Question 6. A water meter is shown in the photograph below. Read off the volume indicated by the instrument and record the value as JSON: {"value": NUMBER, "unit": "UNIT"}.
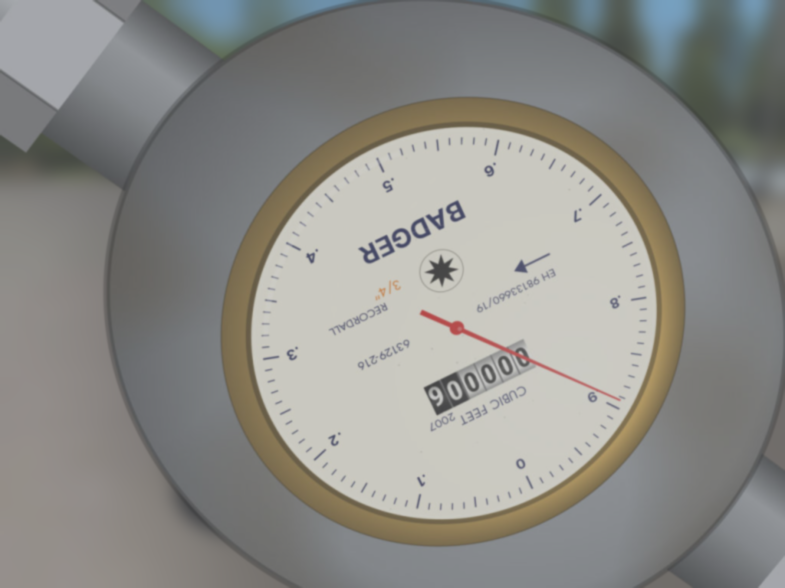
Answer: {"value": 5.89, "unit": "ft³"}
